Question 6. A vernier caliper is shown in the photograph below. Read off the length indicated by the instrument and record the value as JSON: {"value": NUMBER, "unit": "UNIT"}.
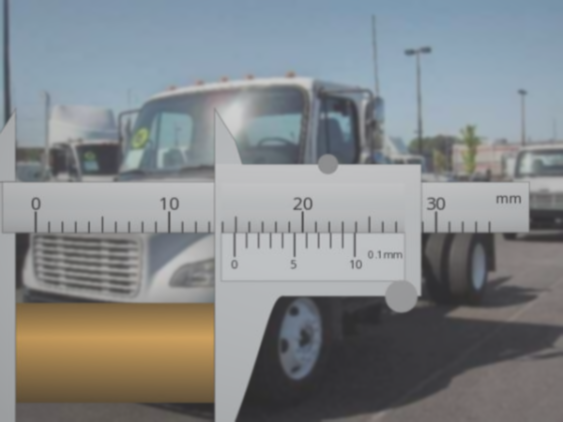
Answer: {"value": 14.9, "unit": "mm"}
